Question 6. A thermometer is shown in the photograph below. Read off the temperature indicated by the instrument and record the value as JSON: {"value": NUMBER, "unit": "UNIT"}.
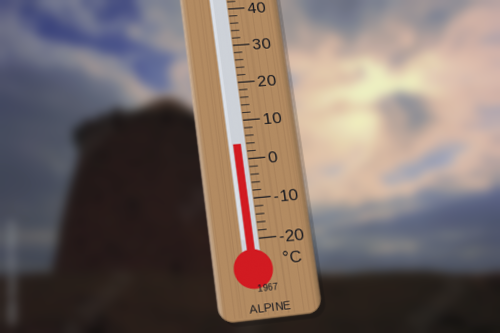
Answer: {"value": 4, "unit": "°C"}
